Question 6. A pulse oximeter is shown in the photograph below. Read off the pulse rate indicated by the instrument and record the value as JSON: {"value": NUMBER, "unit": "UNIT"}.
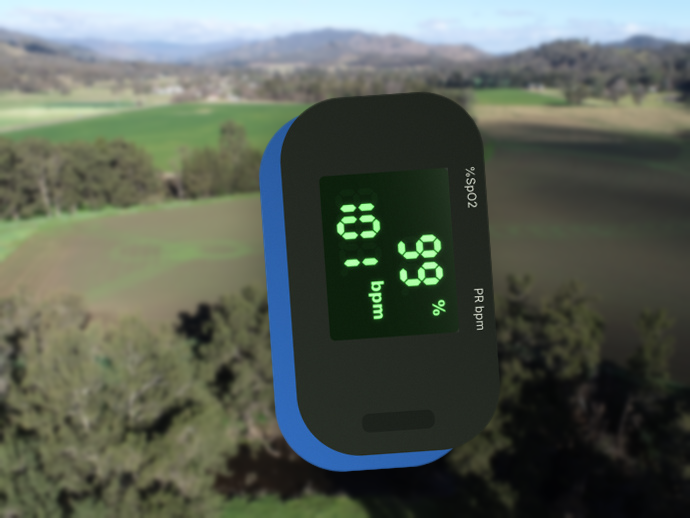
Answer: {"value": 101, "unit": "bpm"}
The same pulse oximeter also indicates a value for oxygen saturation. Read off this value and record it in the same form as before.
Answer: {"value": 99, "unit": "%"}
